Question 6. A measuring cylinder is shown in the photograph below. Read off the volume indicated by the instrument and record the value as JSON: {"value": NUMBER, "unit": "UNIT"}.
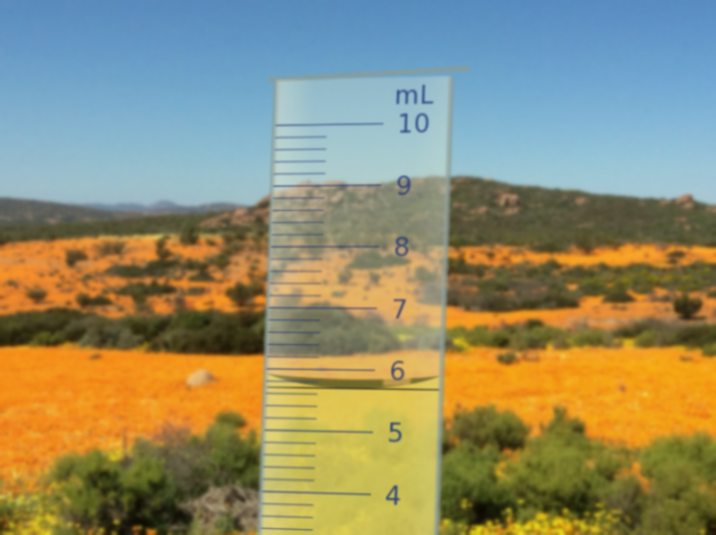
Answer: {"value": 5.7, "unit": "mL"}
